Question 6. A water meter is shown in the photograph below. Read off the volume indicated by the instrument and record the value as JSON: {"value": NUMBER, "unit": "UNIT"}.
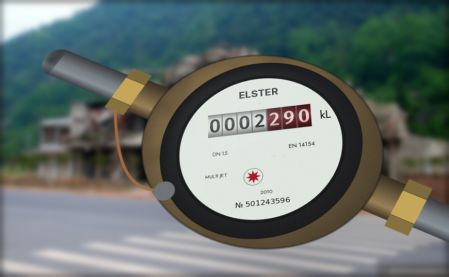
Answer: {"value": 2.290, "unit": "kL"}
